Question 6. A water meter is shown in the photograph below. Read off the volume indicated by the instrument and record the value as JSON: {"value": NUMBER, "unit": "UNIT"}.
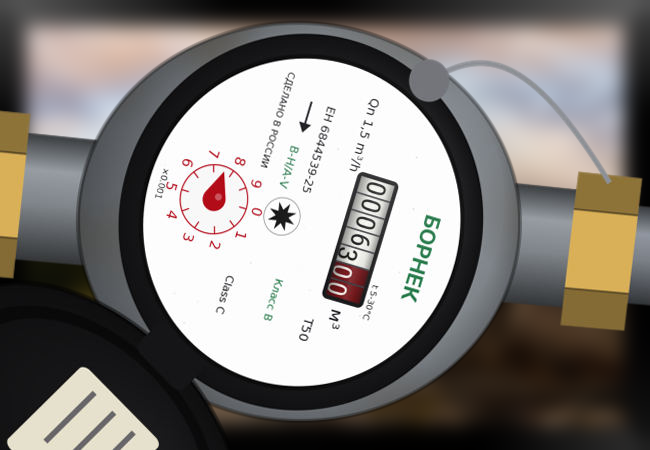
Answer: {"value": 62.997, "unit": "m³"}
